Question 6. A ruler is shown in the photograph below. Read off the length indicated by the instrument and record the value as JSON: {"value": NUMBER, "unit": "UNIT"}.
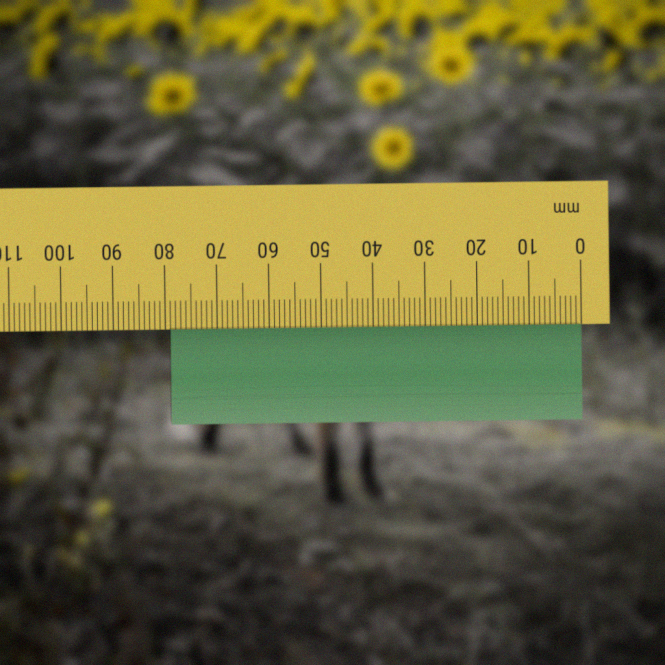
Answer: {"value": 79, "unit": "mm"}
